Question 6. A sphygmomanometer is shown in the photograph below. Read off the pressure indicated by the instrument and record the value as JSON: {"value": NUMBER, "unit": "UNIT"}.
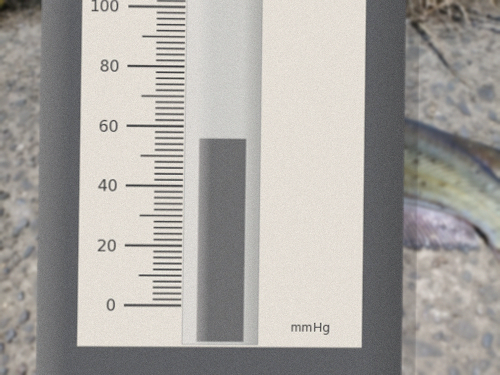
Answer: {"value": 56, "unit": "mmHg"}
